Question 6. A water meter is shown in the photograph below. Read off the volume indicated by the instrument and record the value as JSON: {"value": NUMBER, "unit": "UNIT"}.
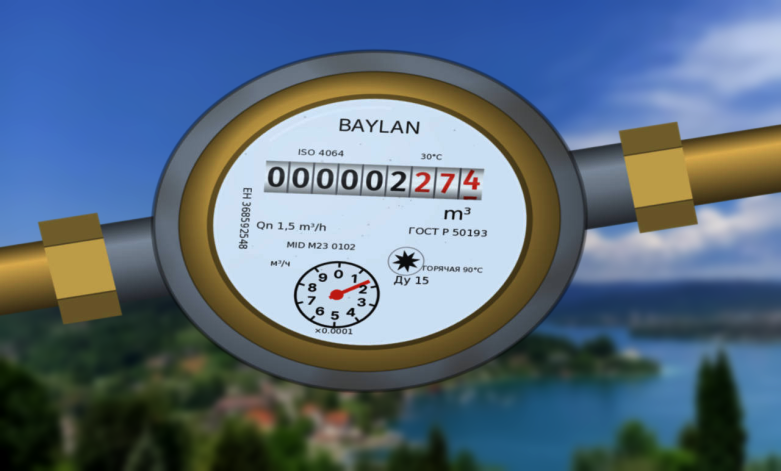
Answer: {"value": 2.2741, "unit": "m³"}
